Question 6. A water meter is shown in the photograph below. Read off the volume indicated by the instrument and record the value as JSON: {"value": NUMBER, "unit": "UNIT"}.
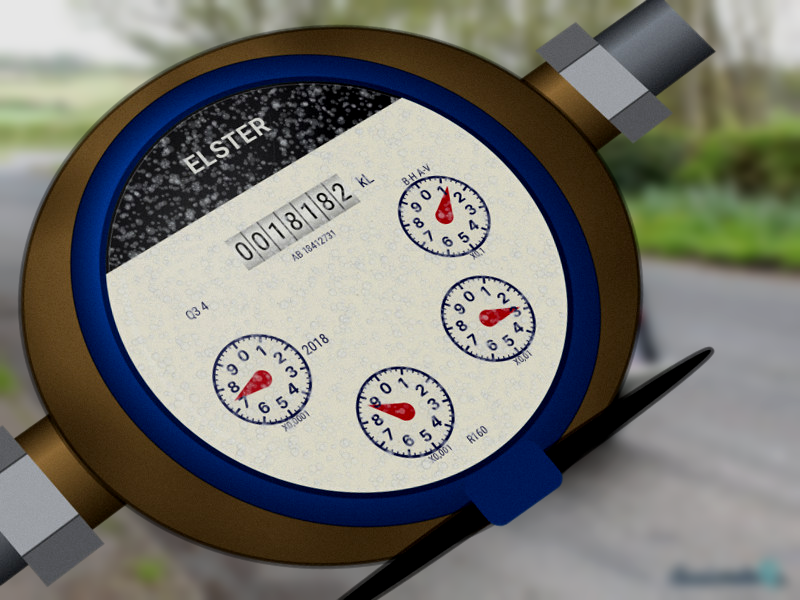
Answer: {"value": 18182.1287, "unit": "kL"}
